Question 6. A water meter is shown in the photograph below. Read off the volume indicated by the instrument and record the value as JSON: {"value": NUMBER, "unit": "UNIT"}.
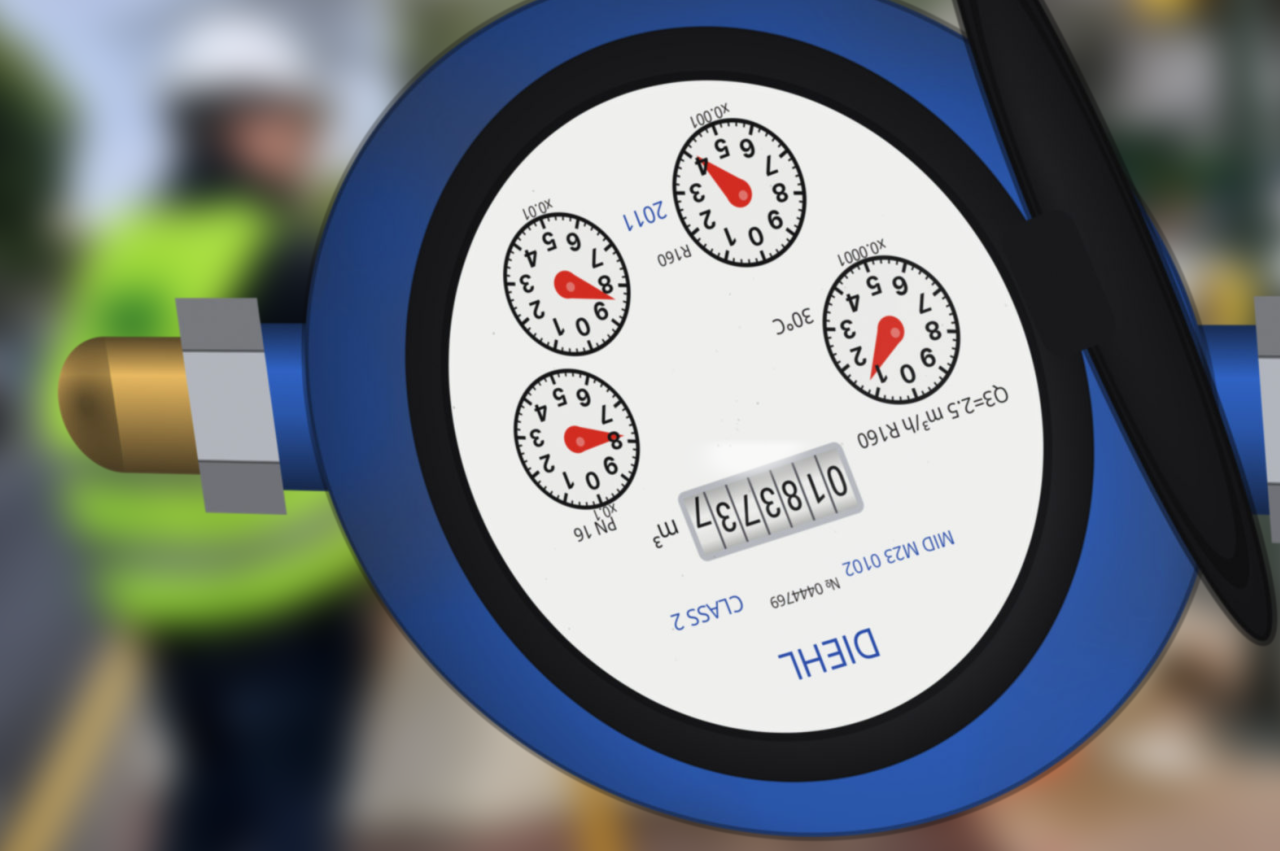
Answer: {"value": 183736.7841, "unit": "m³"}
